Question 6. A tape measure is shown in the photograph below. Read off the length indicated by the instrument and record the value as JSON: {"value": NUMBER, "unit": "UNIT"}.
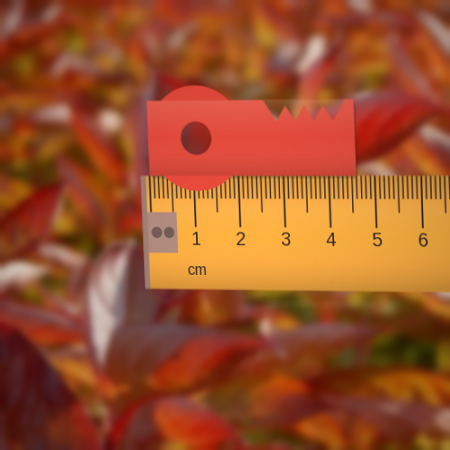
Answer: {"value": 4.6, "unit": "cm"}
